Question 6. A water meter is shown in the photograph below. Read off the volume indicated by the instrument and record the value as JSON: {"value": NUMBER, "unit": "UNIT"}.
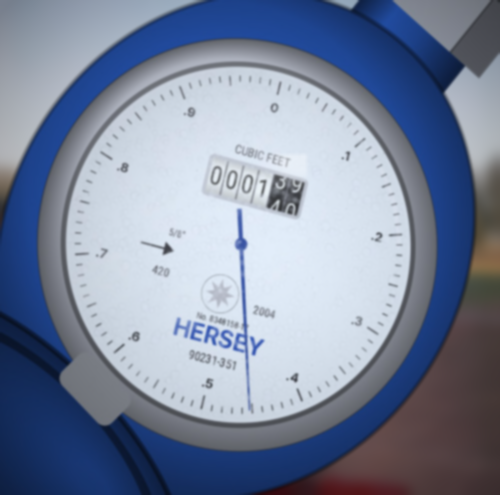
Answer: {"value": 139.45, "unit": "ft³"}
